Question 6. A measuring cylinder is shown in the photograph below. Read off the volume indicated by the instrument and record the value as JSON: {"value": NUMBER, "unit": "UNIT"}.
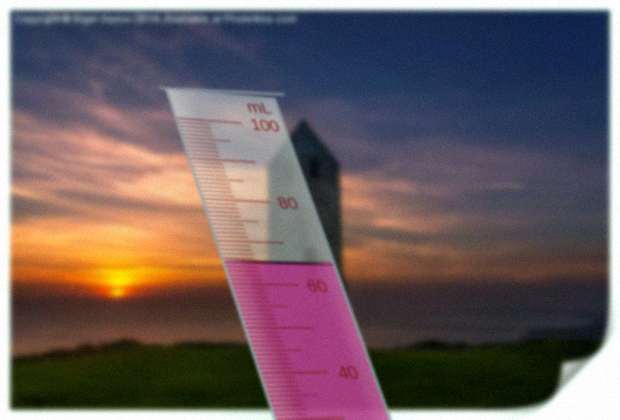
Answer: {"value": 65, "unit": "mL"}
